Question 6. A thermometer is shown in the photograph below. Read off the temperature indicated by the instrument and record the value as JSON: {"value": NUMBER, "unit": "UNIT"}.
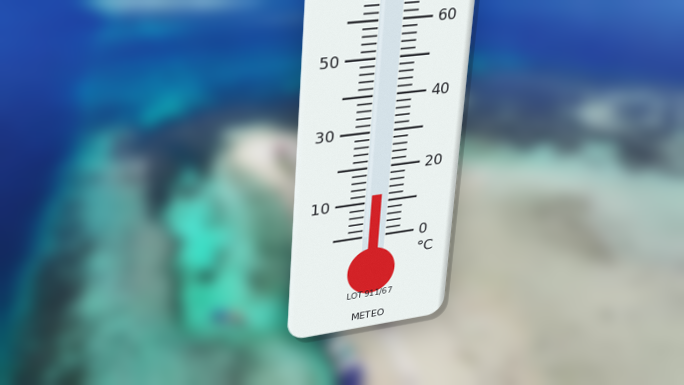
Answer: {"value": 12, "unit": "°C"}
